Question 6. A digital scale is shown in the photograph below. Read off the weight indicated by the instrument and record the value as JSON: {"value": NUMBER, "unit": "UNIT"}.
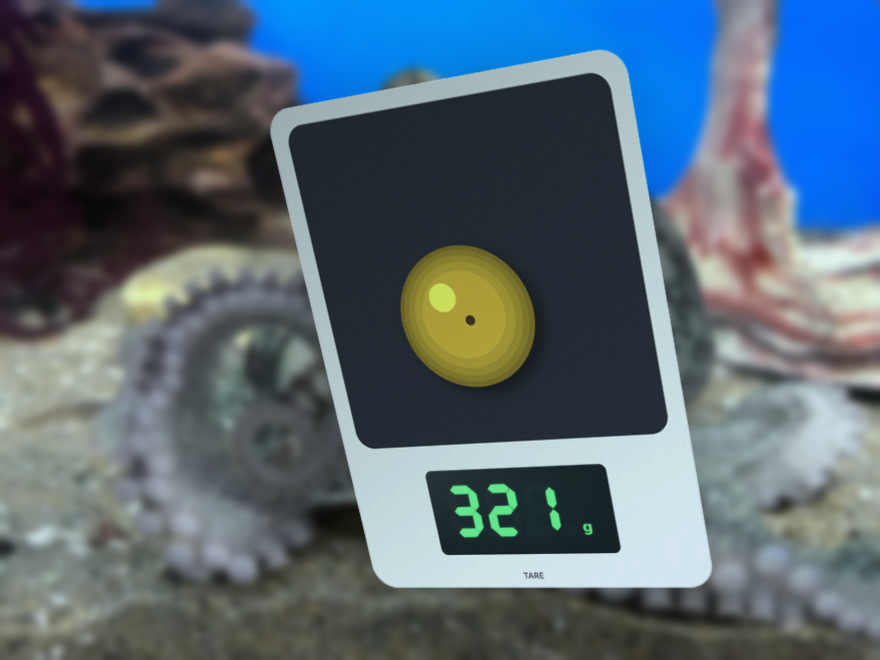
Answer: {"value": 321, "unit": "g"}
